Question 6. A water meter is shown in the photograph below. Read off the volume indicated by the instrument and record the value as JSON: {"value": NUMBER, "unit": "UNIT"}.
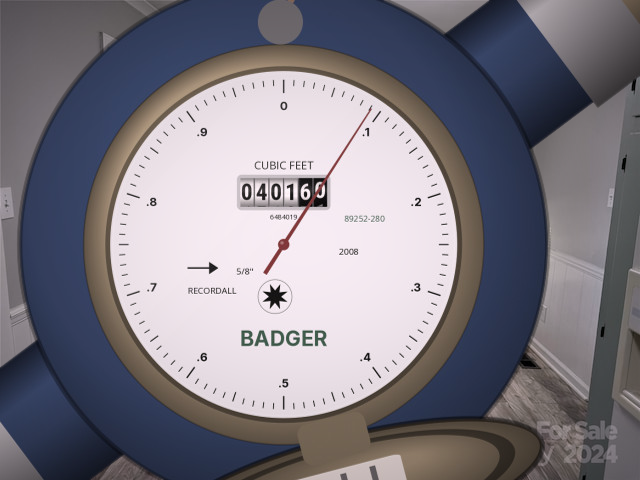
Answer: {"value": 40160.09, "unit": "ft³"}
